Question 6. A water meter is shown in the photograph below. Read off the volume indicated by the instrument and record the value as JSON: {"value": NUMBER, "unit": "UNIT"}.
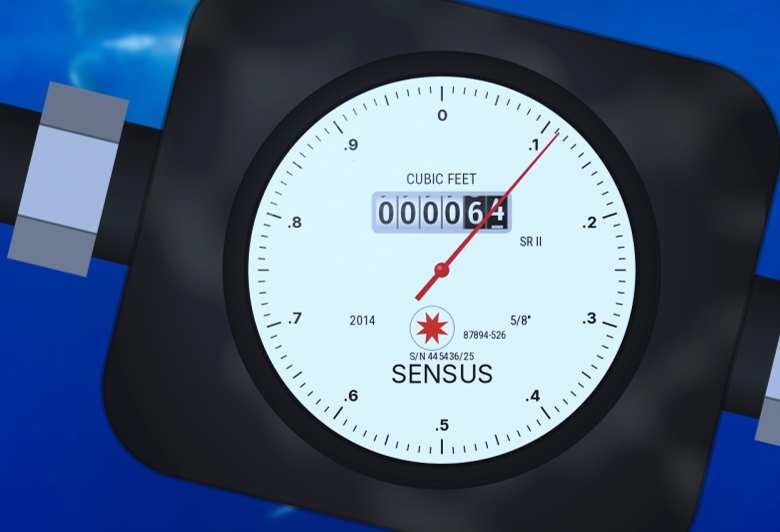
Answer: {"value": 64.11, "unit": "ft³"}
